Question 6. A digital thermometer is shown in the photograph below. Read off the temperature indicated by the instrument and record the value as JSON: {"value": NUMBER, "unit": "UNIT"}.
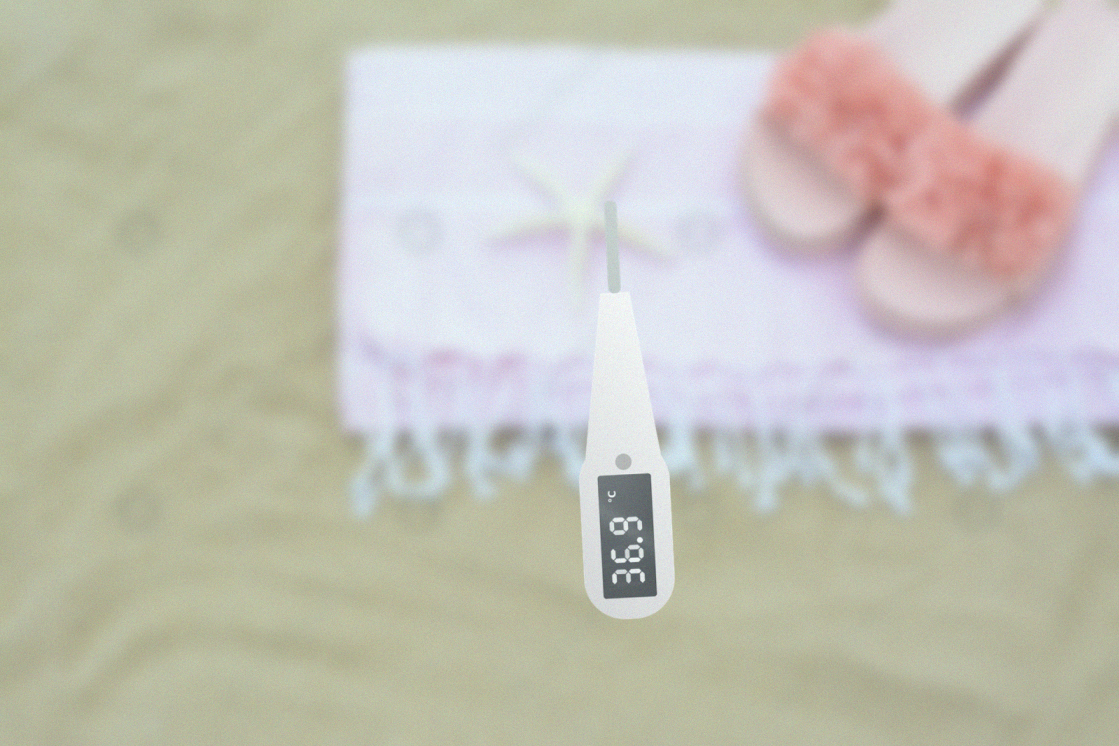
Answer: {"value": 36.9, "unit": "°C"}
